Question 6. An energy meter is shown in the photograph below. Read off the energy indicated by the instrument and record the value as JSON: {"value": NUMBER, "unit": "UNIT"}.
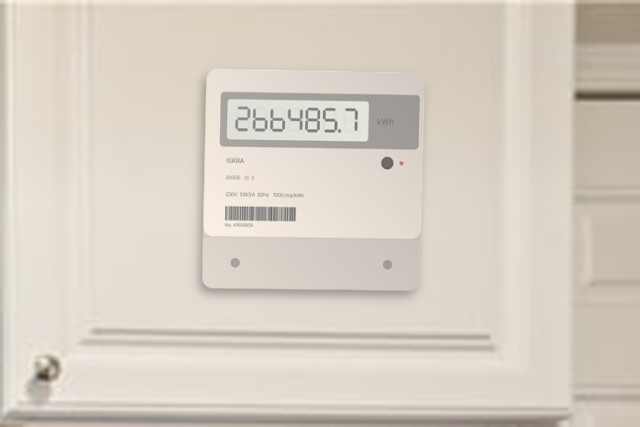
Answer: {"value": 266485.7, "unit": "kWh"}
